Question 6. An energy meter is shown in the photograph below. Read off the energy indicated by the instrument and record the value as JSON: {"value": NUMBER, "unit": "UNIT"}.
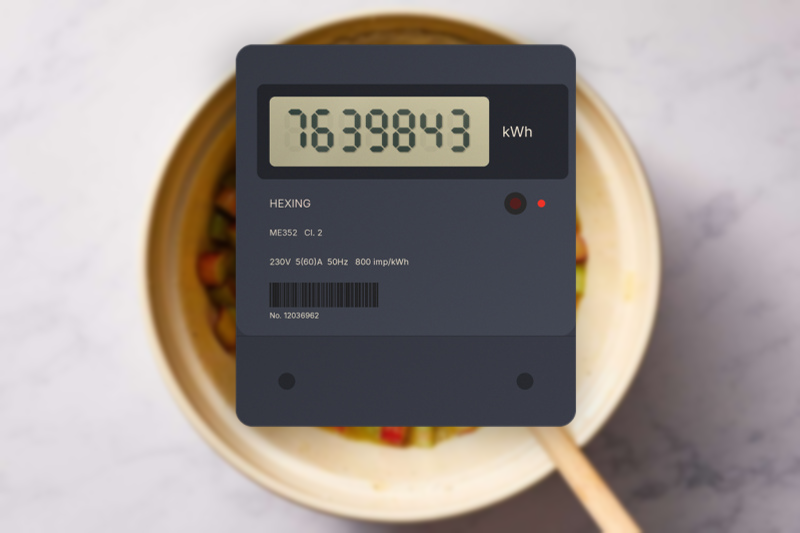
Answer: {"value": 7639843, "unit": "kWh"}
